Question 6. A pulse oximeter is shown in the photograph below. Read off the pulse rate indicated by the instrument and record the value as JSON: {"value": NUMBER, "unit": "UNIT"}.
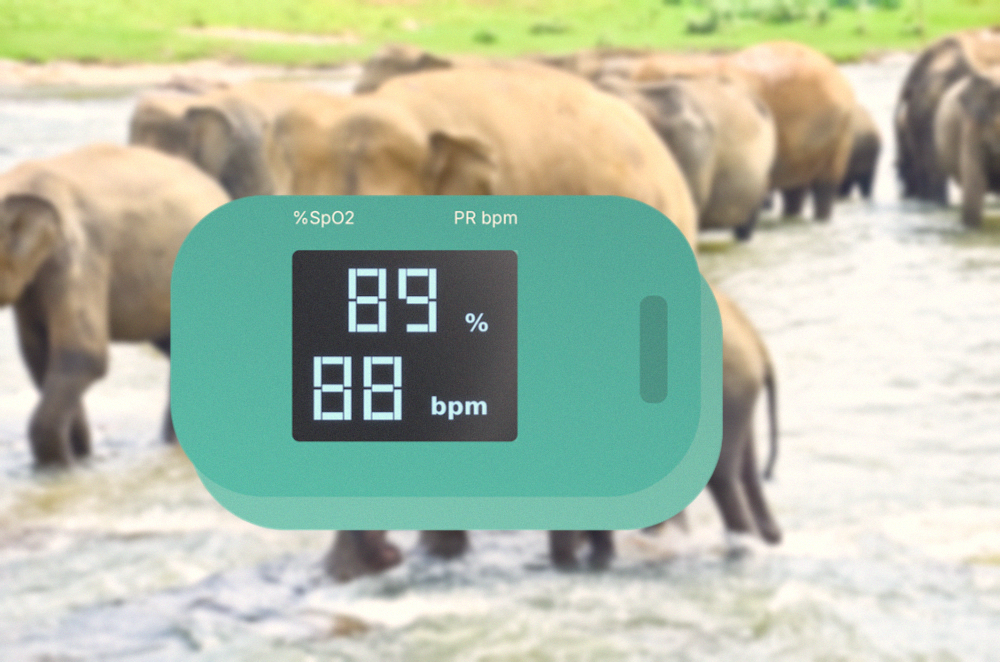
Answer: {"value": 88, "unit": "bpm"}
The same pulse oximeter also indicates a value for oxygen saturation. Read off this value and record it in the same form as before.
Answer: {"value": 89, "unit": "%"}
